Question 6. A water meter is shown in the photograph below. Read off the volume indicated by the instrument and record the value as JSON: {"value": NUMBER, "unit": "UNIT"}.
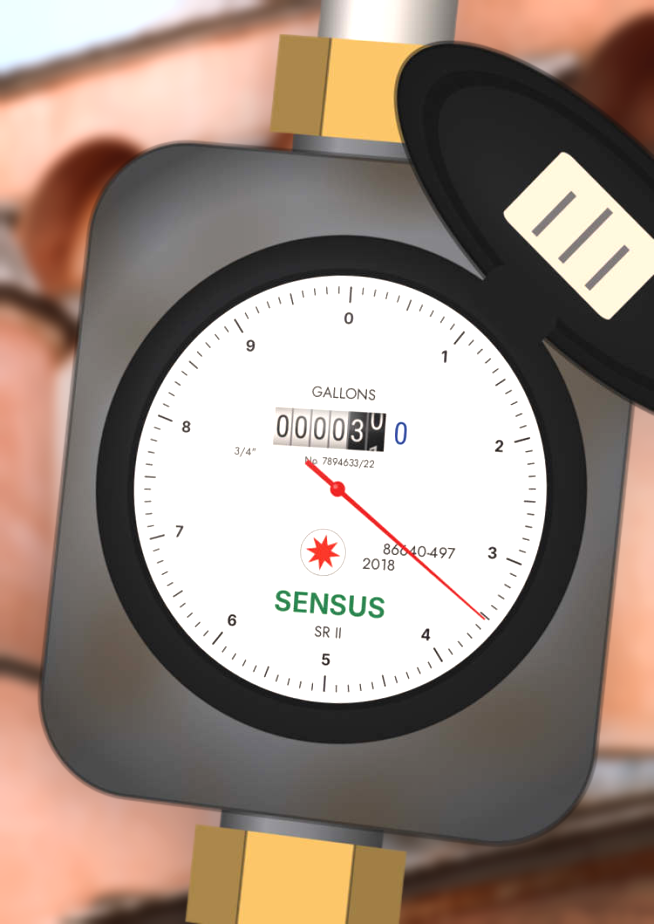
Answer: {"value": 303.5, "unit": "gal"}
